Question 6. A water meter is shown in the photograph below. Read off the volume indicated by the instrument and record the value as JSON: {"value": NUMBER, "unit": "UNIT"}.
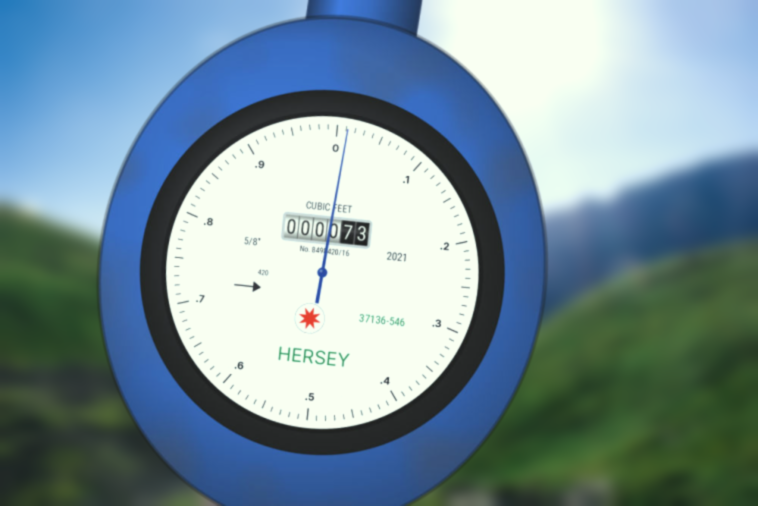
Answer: {"value": 73.01, "unit": "ft³"}
